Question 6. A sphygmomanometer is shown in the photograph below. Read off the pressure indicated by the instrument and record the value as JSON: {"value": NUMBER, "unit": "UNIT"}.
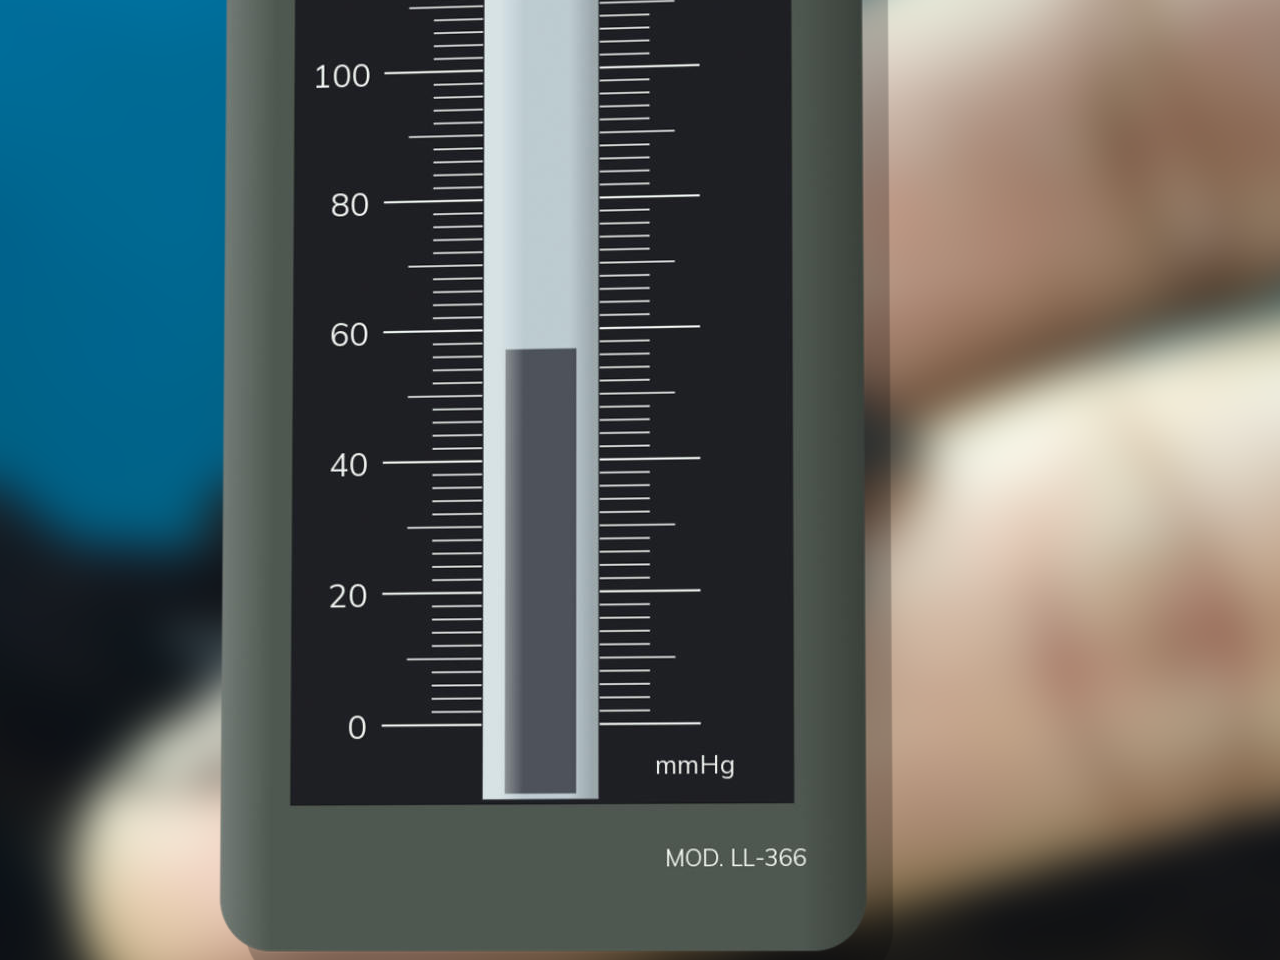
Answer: {"value": 57, "unit": "mmHg"}
